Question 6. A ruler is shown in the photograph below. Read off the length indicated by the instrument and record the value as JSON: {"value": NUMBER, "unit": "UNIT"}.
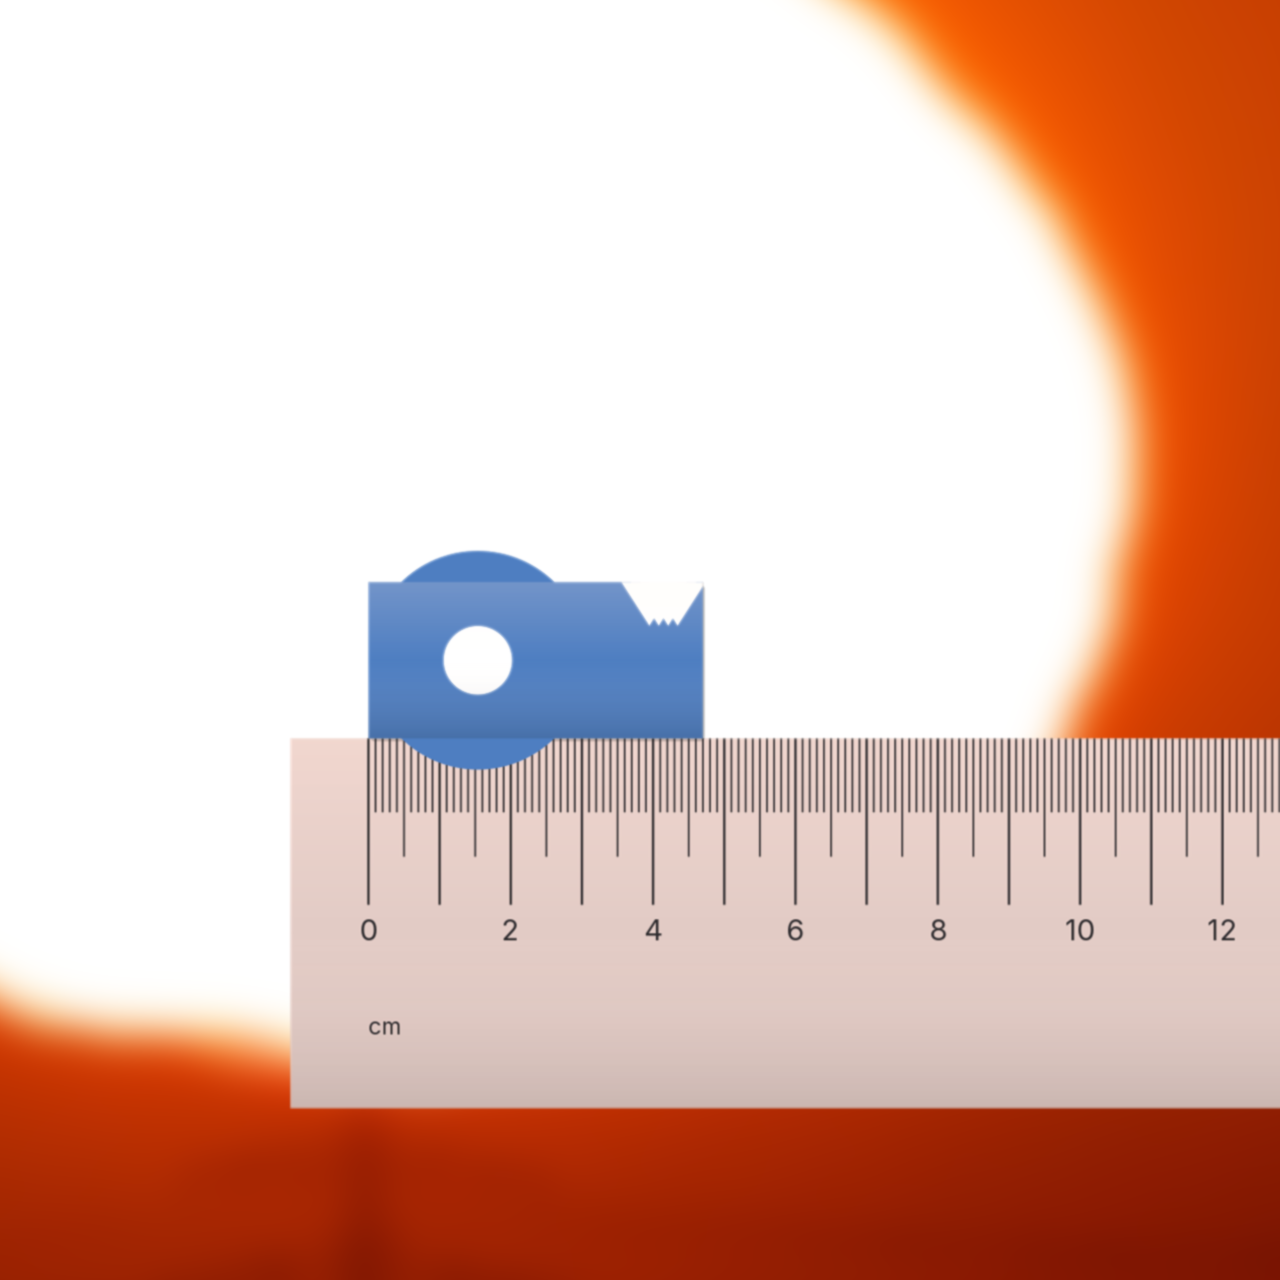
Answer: {"value": 4.7, "unit": "cm"}
